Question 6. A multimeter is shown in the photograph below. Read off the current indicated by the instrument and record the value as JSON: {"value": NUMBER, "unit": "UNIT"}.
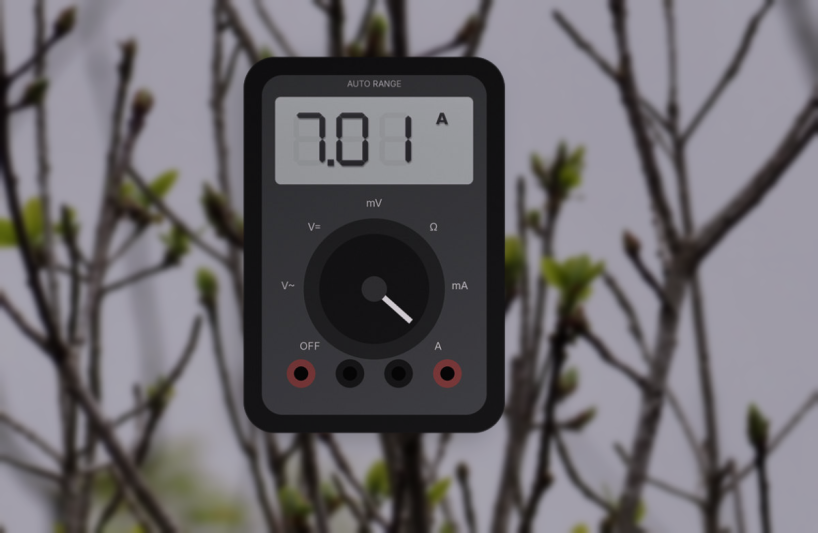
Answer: {"value": 7.01, "unit": "A"}
